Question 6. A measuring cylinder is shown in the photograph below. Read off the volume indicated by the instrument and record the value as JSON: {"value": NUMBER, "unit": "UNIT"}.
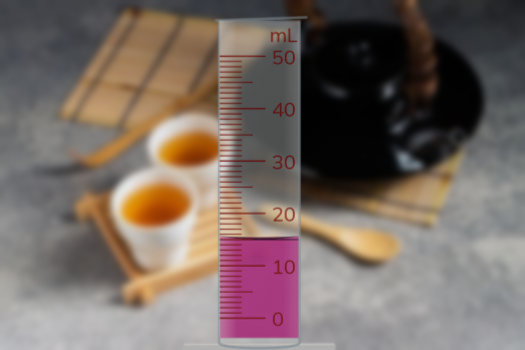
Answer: {"value": 15, "unit": "mL"}
